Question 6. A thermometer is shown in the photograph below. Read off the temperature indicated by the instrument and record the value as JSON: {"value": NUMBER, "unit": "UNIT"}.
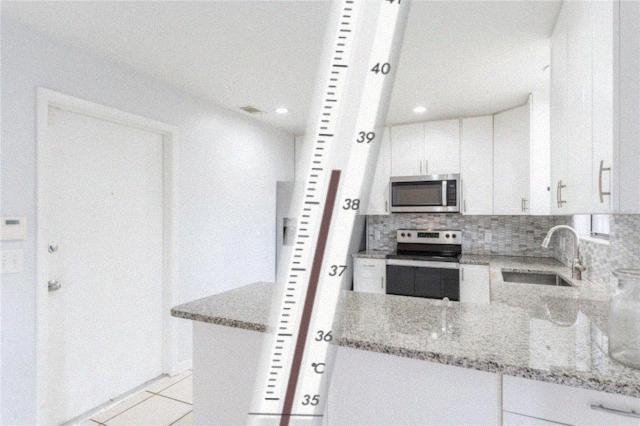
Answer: {"value": 38.5, "unit": "°C"}
